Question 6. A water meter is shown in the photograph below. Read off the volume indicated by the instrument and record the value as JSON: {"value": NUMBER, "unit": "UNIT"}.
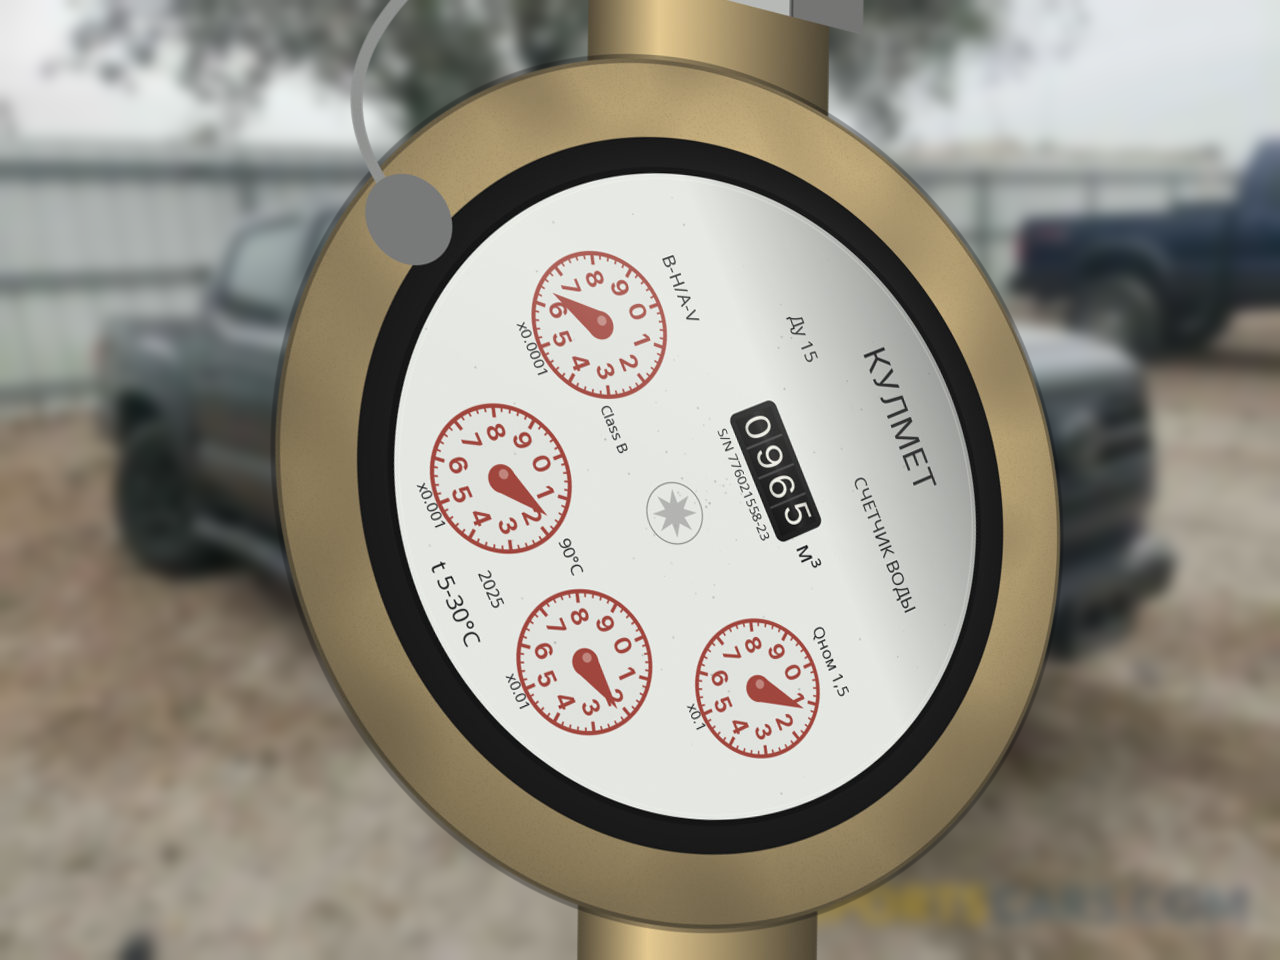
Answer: {"value": 965.1216, "unit": "m³"}
